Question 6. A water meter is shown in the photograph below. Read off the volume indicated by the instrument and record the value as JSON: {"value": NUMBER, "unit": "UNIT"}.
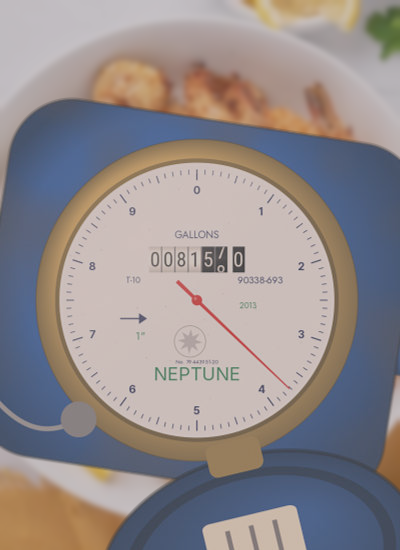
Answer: {"value": 81573.7, "unit": "gal"}
